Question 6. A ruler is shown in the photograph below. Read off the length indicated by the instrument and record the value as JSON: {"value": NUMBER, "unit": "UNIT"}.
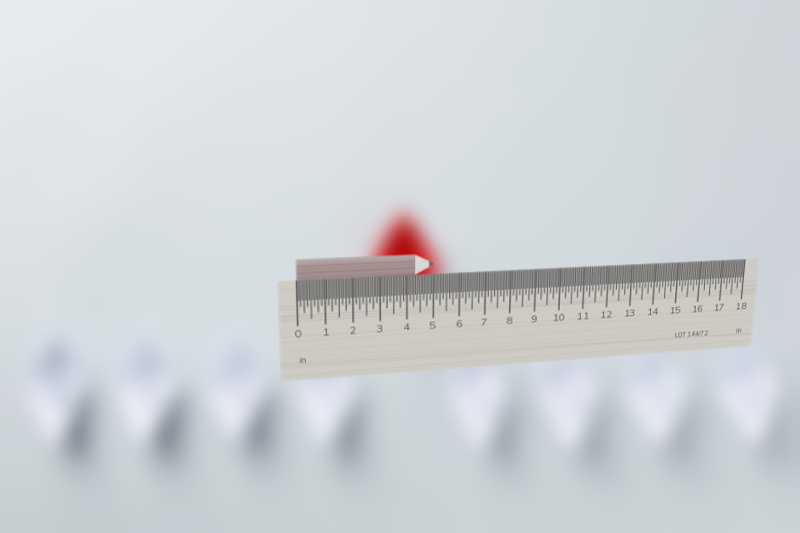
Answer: {"value": 5, "unit": "in"}
